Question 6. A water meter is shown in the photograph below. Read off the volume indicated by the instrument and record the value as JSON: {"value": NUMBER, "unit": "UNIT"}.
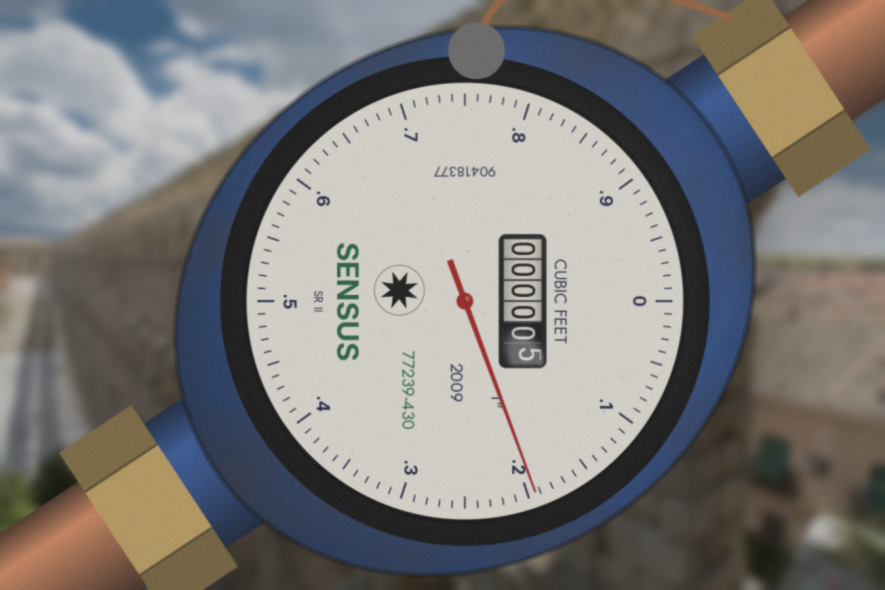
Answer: {"value": 5.19, "unit": "ft³"}
